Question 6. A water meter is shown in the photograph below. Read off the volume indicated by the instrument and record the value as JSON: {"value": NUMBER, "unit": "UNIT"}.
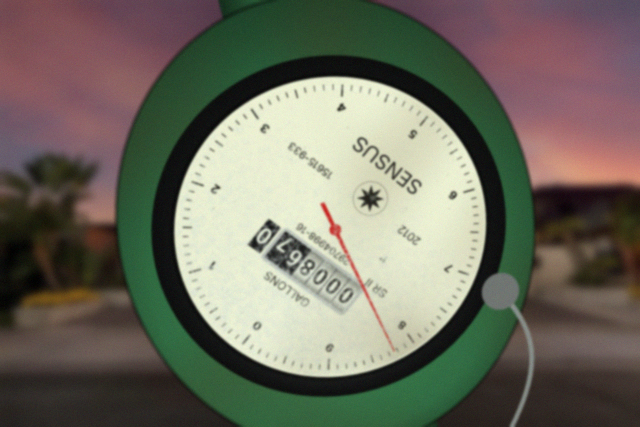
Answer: {"value": 8668.2, "unit": "gal"}
